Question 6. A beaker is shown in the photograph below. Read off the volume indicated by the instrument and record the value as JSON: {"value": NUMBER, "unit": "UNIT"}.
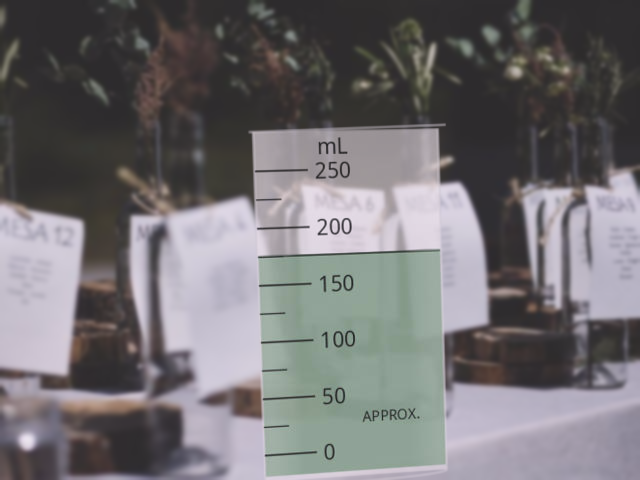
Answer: {"value": 175, "unit": "mL"}
